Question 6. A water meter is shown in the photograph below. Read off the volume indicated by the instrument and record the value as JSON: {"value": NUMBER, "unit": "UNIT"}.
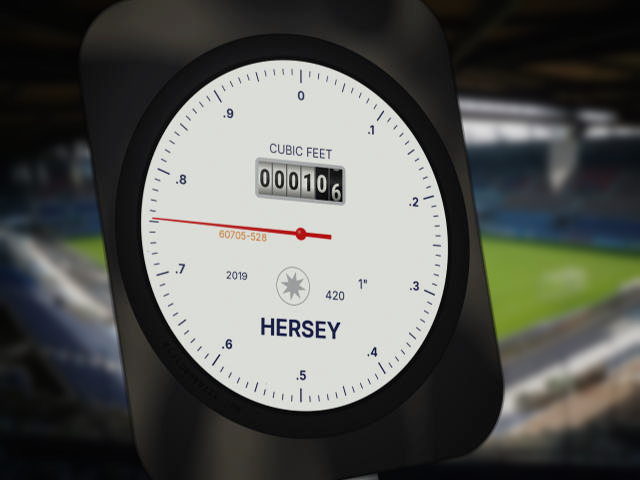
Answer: {"value": 105.75, "unit": "ft³"}
